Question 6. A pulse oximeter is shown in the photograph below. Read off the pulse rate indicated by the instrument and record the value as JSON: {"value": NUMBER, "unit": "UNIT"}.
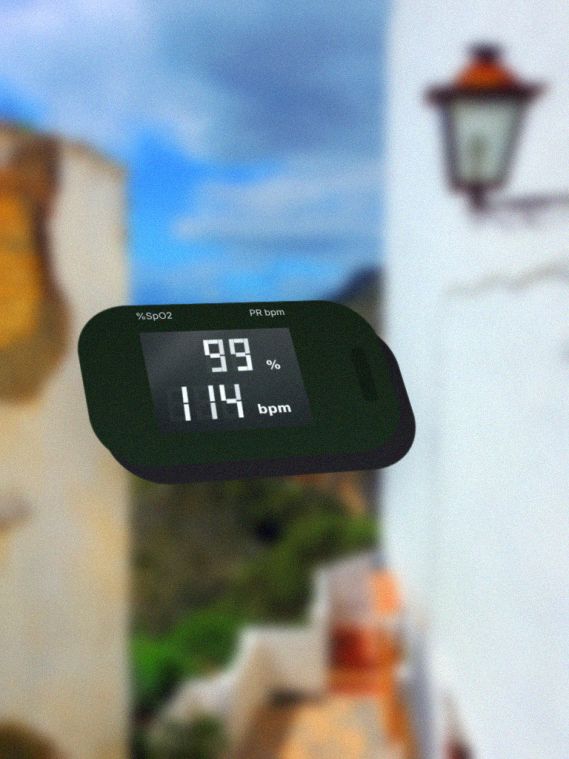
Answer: {"value": 114, "unit": "bpm"}
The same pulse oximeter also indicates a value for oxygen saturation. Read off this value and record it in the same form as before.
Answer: {"value": 99, "unit": "%"}
